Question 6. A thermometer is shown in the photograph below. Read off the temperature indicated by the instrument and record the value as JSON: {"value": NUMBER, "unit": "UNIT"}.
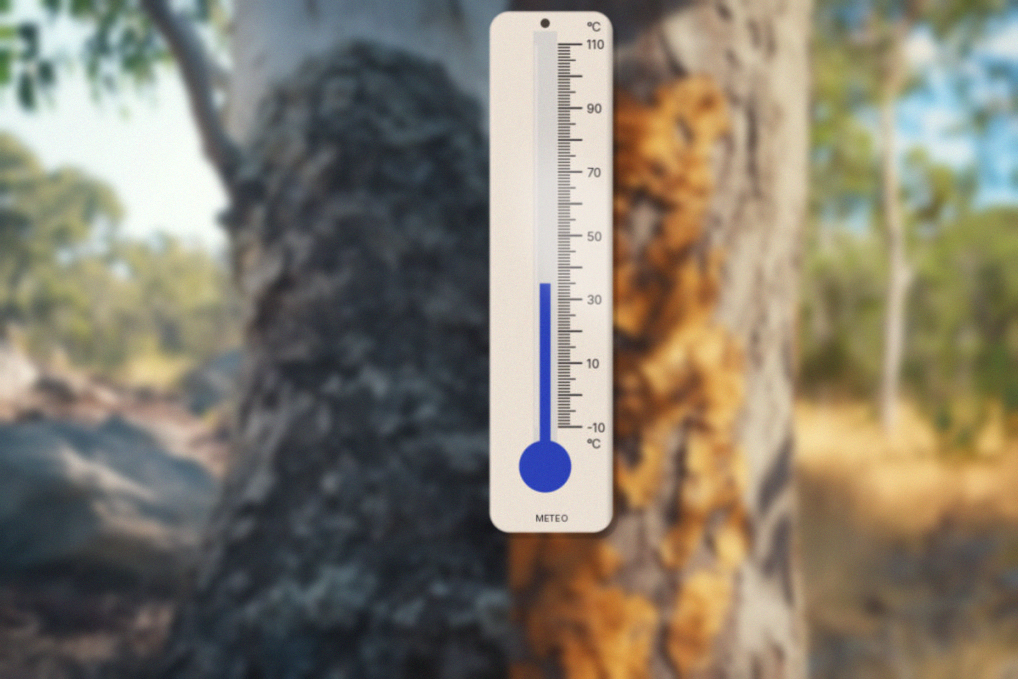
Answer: {"value": 35, "unit": "°C"}
